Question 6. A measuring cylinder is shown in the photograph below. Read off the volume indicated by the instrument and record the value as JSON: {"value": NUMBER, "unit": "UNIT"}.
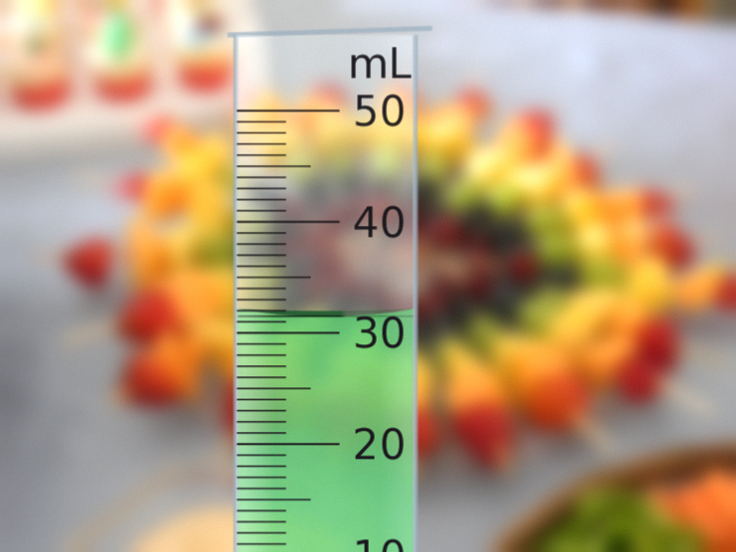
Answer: {"value": 31.5, "unit": "mL"}
